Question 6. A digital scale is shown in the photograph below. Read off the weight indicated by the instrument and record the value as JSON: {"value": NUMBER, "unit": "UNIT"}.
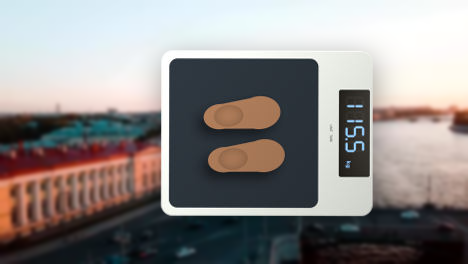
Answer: {"value": 115.5, "unit": "kg"}
